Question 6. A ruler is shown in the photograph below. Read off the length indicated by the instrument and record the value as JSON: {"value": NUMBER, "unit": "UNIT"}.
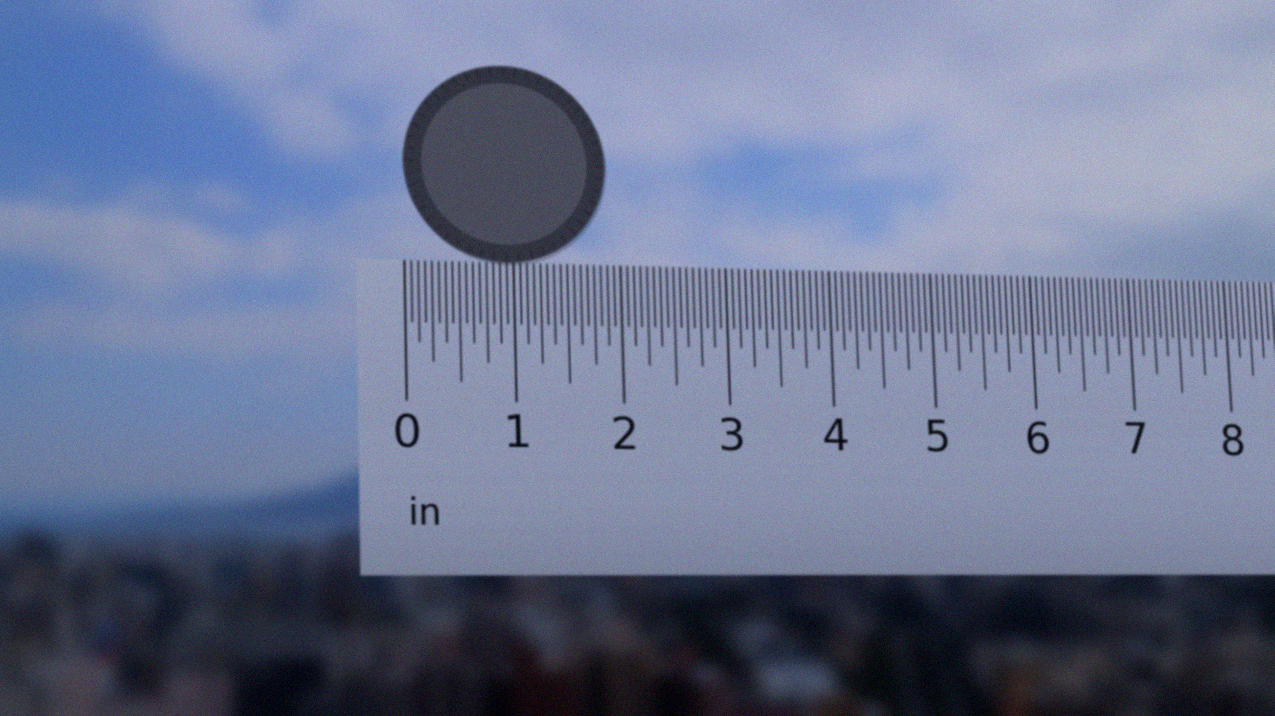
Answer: {"value": 1.875, "unit": "in"}
